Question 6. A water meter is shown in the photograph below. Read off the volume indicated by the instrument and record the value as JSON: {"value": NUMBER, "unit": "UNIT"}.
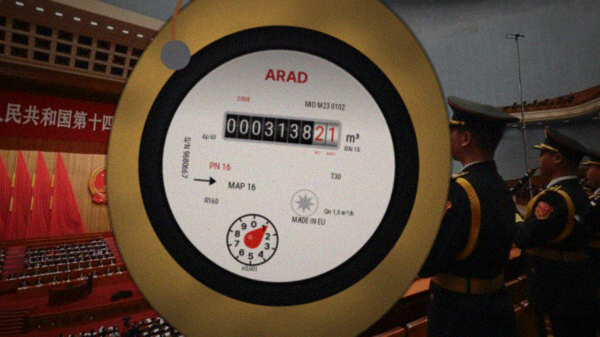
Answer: {"value": 3138.211, "unit": "m³"}
